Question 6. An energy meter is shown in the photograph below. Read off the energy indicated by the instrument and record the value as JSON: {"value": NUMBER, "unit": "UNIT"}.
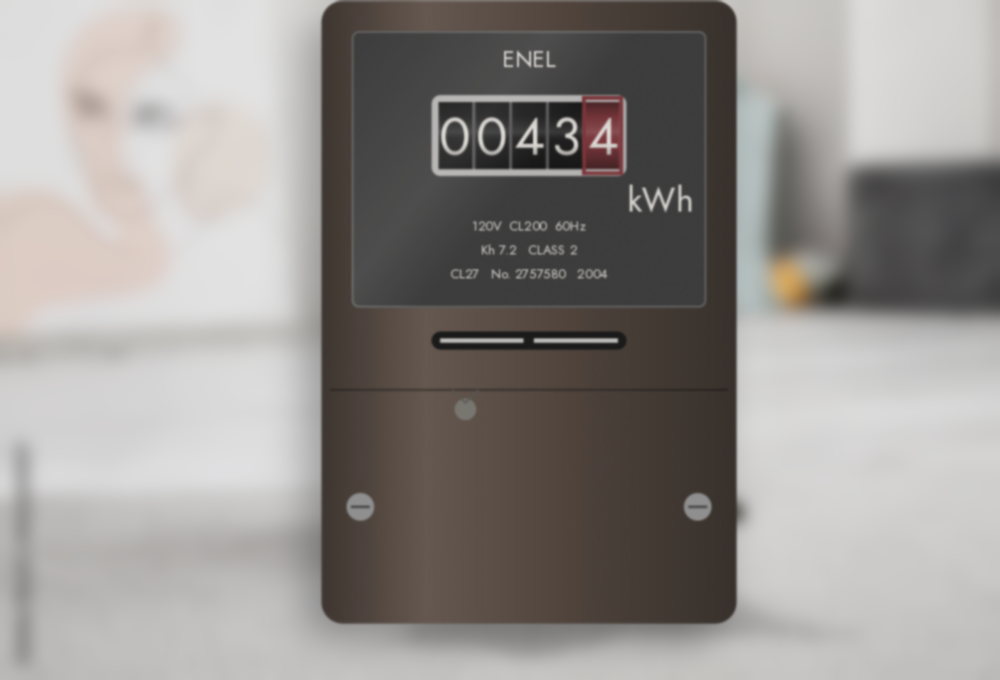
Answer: {"value": 43.4, "unit": "kWh"}
